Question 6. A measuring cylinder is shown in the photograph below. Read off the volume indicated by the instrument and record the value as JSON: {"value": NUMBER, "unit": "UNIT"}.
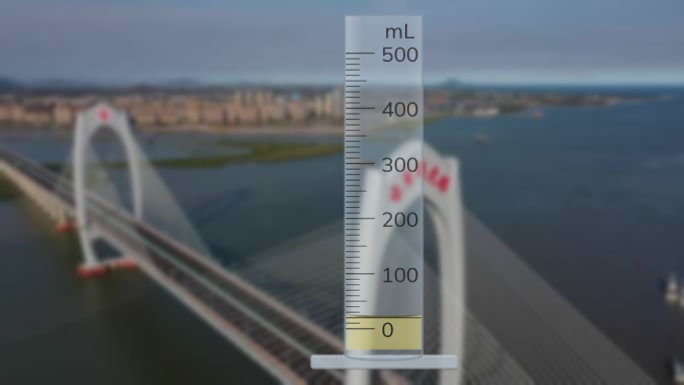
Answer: {"value": 20, "unit": "mL"}
